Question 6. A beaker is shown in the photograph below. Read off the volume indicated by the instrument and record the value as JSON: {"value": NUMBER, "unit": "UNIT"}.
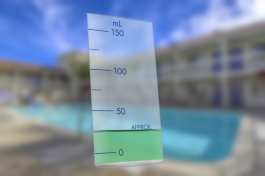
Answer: {"value": 25, "unit": "mL"}
